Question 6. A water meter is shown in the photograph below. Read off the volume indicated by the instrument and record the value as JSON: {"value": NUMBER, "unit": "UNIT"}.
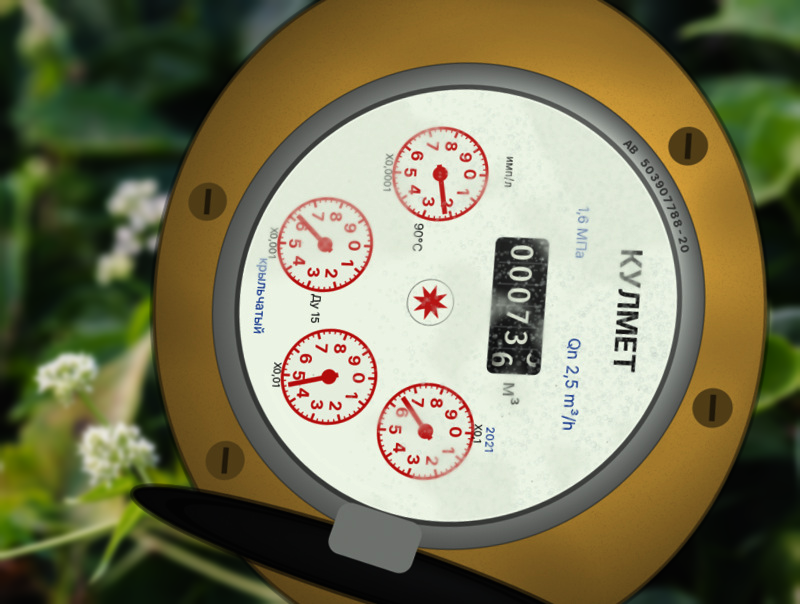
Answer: {"value": 735.6462, "unit": "m³"}
